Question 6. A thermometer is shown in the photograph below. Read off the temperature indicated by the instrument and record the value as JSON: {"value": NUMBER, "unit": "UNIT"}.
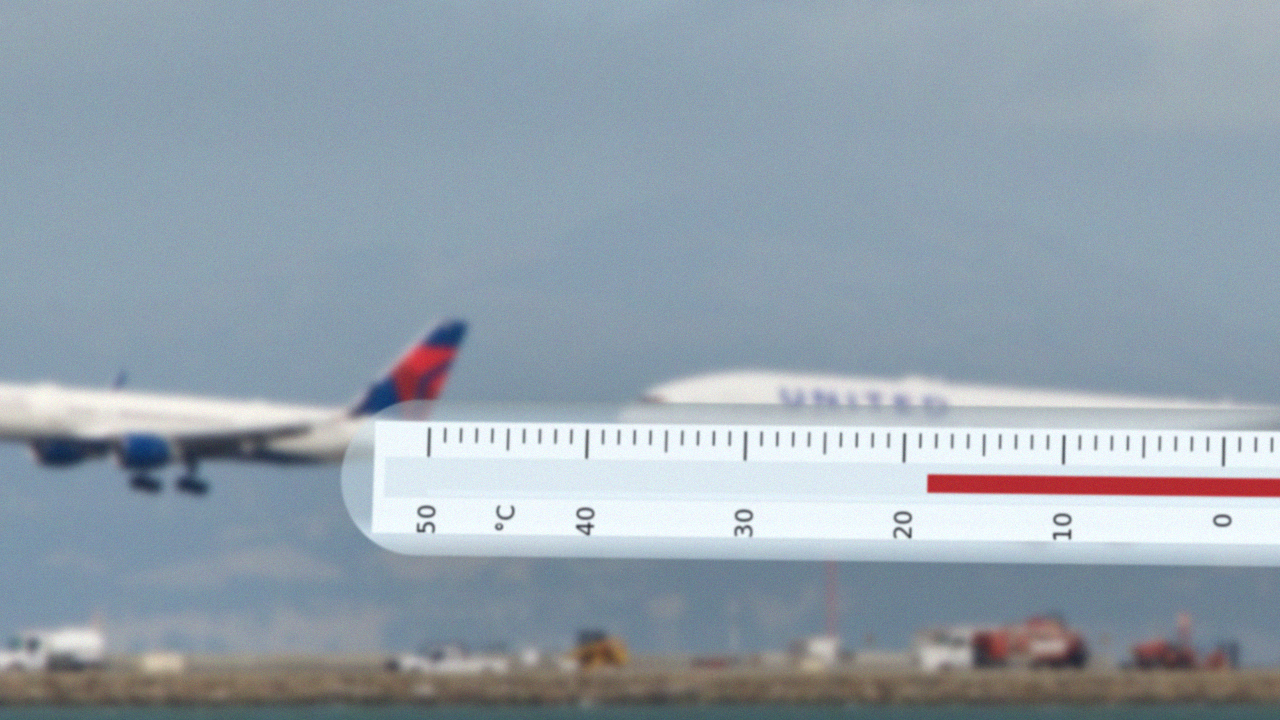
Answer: {"value": 18.5, "unit": "°C"}
